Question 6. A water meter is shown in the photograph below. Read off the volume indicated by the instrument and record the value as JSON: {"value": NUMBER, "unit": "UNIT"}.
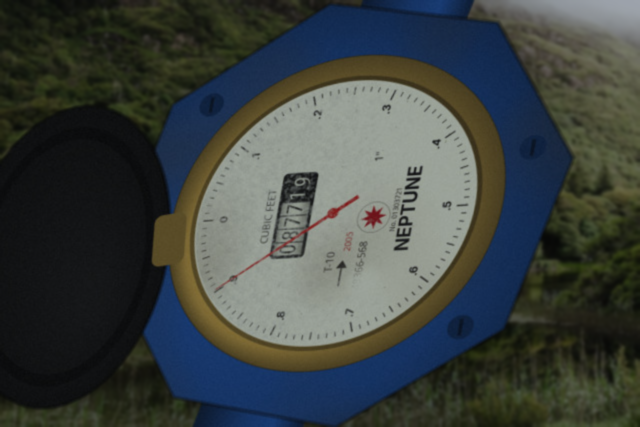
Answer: {"value": 87718.90, "unit": "ft³"}
